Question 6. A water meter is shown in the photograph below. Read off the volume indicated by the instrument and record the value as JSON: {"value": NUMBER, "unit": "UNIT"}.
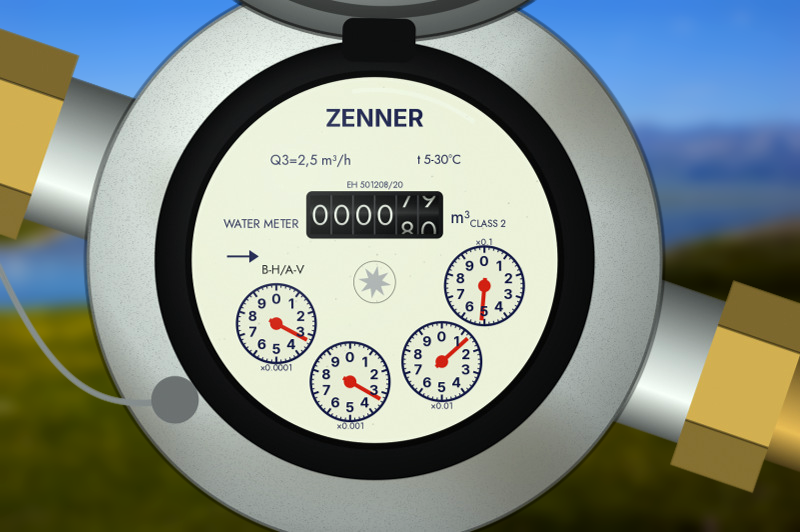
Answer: {"value": 79.5133, "unit": "m³"}
